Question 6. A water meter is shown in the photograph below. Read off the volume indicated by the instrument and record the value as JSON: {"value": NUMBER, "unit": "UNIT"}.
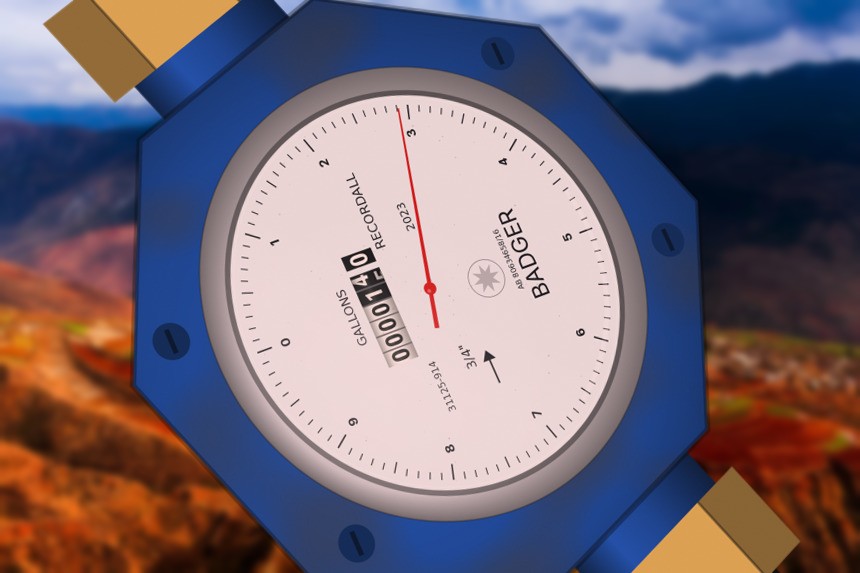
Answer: {"value": 142.9, "unit": "gal"}
